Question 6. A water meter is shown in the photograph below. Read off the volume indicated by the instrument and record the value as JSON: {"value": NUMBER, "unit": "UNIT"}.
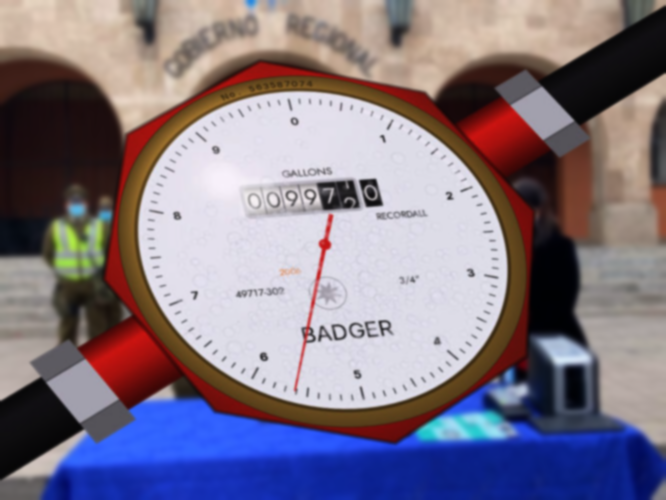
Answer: {"value": 99715.6, "unit": "gal"}
